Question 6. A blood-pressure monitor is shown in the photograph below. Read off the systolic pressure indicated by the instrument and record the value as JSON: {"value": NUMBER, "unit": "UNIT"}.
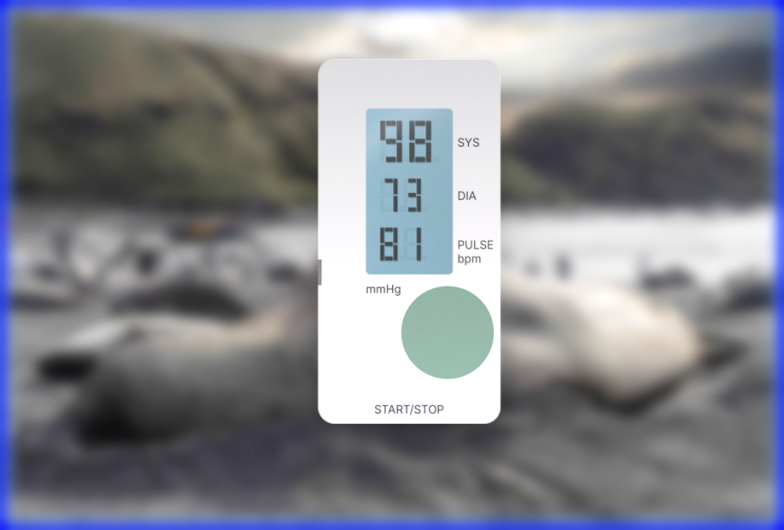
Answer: {"value": 98, "unit": "mmHg"}
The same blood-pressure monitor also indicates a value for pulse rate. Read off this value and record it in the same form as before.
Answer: {"value": 81, "unit": "bpm"}
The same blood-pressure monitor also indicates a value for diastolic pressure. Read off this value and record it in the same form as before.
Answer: {"value": 73, "unit": "mmHg"}
